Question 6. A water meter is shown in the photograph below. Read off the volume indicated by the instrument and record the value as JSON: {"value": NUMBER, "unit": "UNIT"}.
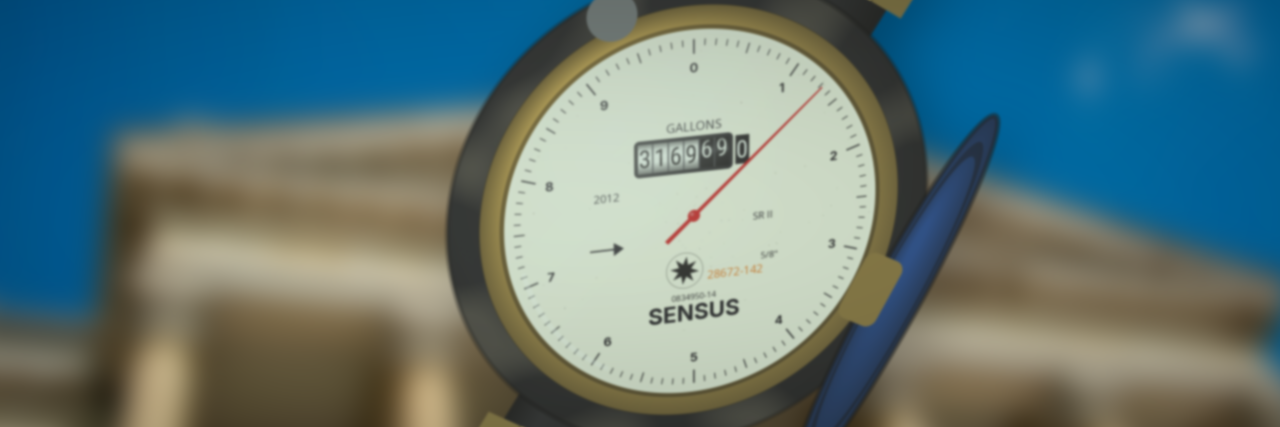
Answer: {"value": 3169691.3, "unit": "gal"}
